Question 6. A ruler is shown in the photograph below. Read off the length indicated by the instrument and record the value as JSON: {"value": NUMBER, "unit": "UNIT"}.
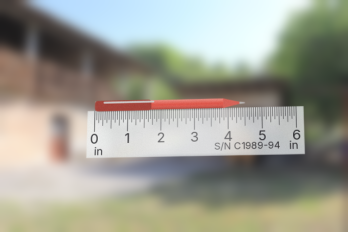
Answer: {"value": 4.5, "unit": "in"}
